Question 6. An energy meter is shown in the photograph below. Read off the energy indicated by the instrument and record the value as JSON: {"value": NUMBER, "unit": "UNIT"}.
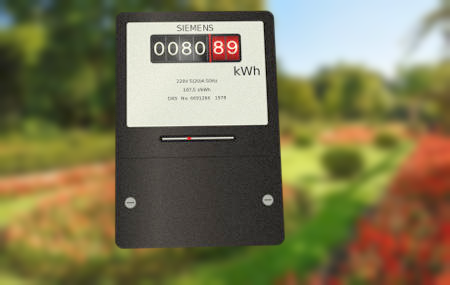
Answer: {"value": 80.89, "unit": "kWh"}
